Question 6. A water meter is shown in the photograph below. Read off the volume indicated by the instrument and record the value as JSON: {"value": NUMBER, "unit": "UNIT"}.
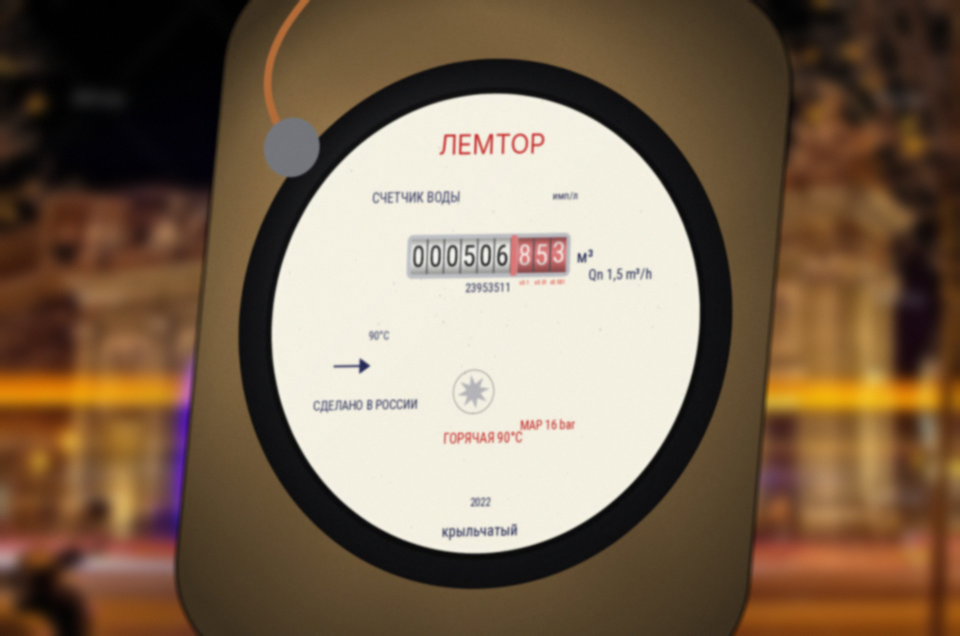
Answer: {"value": 506.853, "unit": "m³"}
